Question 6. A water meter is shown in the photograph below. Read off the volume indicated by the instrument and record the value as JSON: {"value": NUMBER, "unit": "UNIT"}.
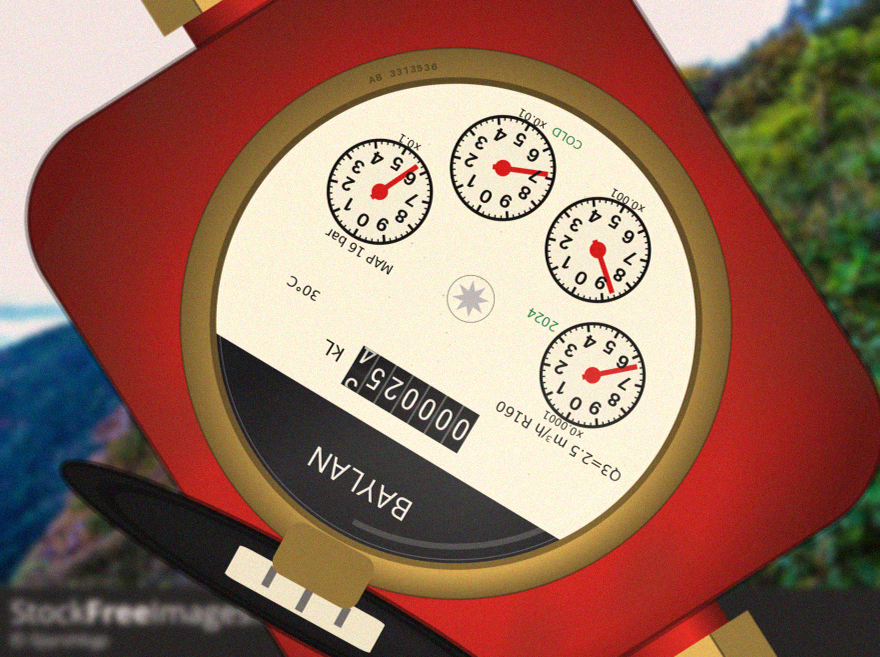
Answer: {"value": 253.5686, "unit": "kL"}
